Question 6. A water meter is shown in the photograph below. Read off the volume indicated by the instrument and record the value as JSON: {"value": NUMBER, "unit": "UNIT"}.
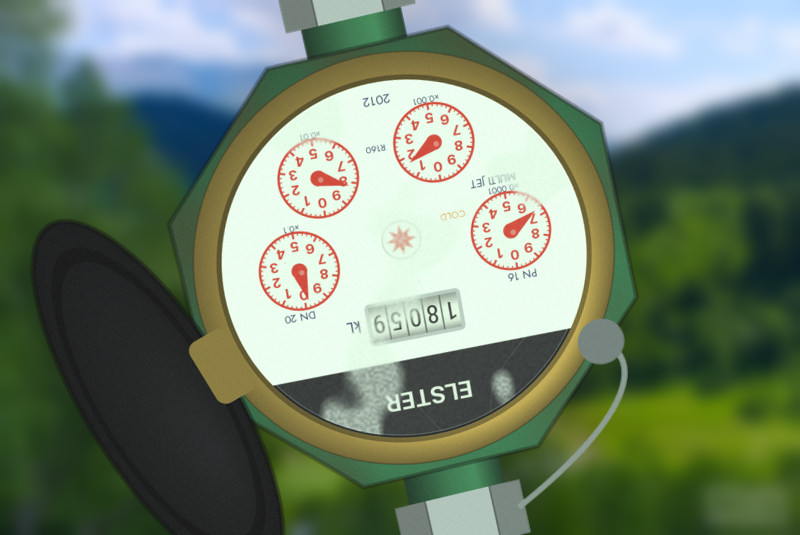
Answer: {"value": 18058.9816, "unit": "kL"}
